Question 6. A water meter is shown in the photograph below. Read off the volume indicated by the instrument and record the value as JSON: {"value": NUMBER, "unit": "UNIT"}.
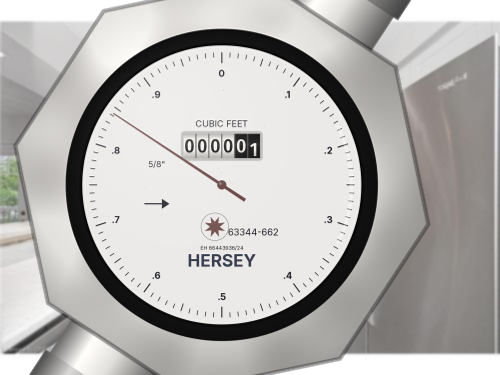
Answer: {"value": 0.84, "unit": "ft³"}
